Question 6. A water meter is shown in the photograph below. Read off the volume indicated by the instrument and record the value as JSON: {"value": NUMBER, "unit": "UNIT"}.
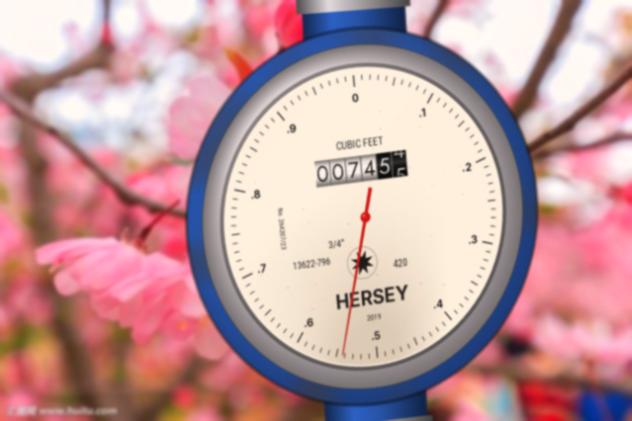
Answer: {"value": 7454.54, "unit": "ft³"}
